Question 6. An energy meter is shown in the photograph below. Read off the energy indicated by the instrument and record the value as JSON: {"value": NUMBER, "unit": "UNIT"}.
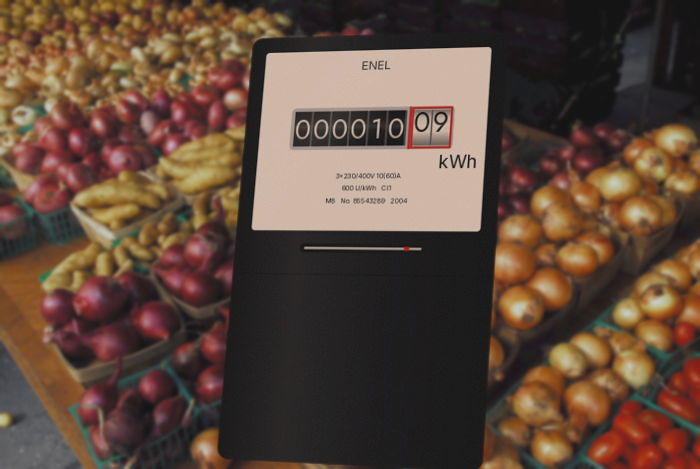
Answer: {"value": 10.09, "unit": "kWh"}
